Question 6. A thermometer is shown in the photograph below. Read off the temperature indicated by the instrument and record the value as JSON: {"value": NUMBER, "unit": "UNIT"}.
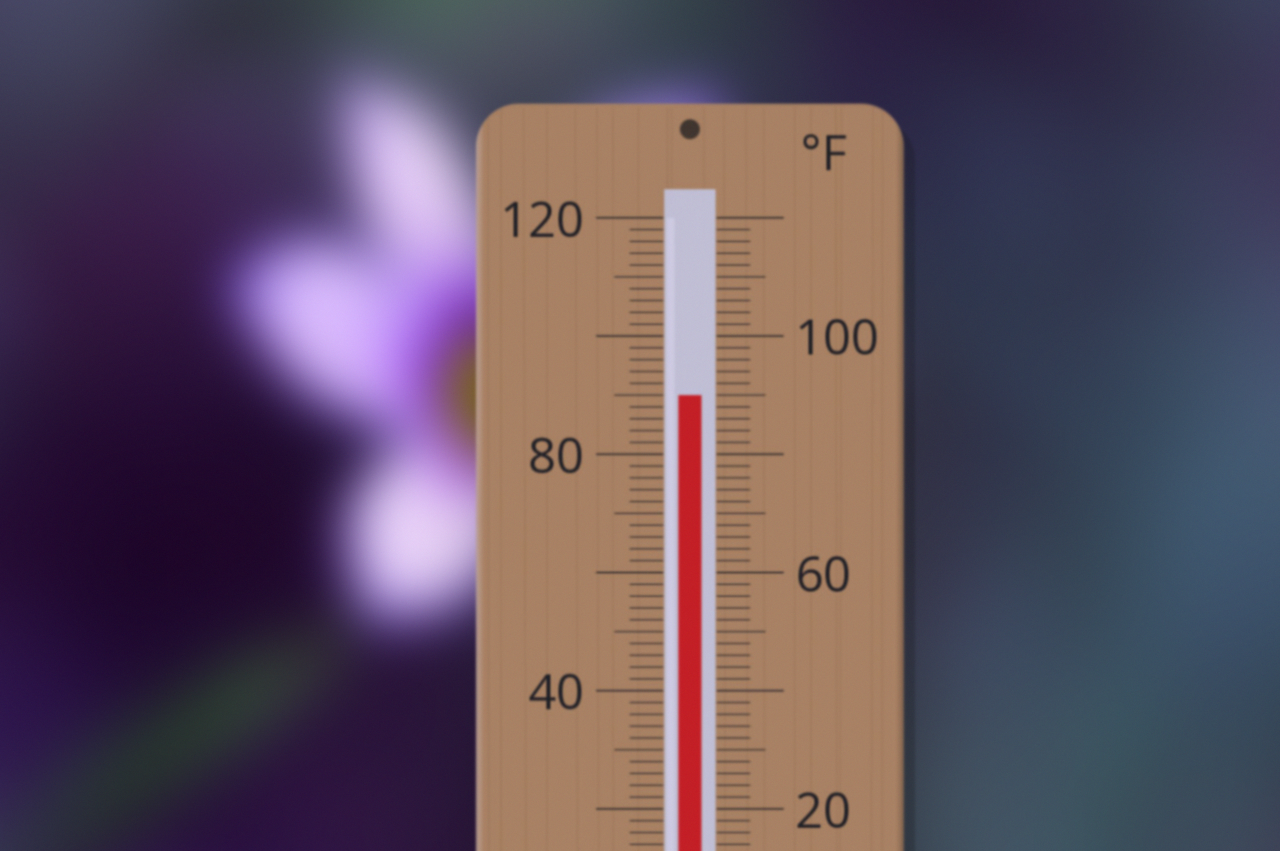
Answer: {"value": 90, "unit": "°F"}
